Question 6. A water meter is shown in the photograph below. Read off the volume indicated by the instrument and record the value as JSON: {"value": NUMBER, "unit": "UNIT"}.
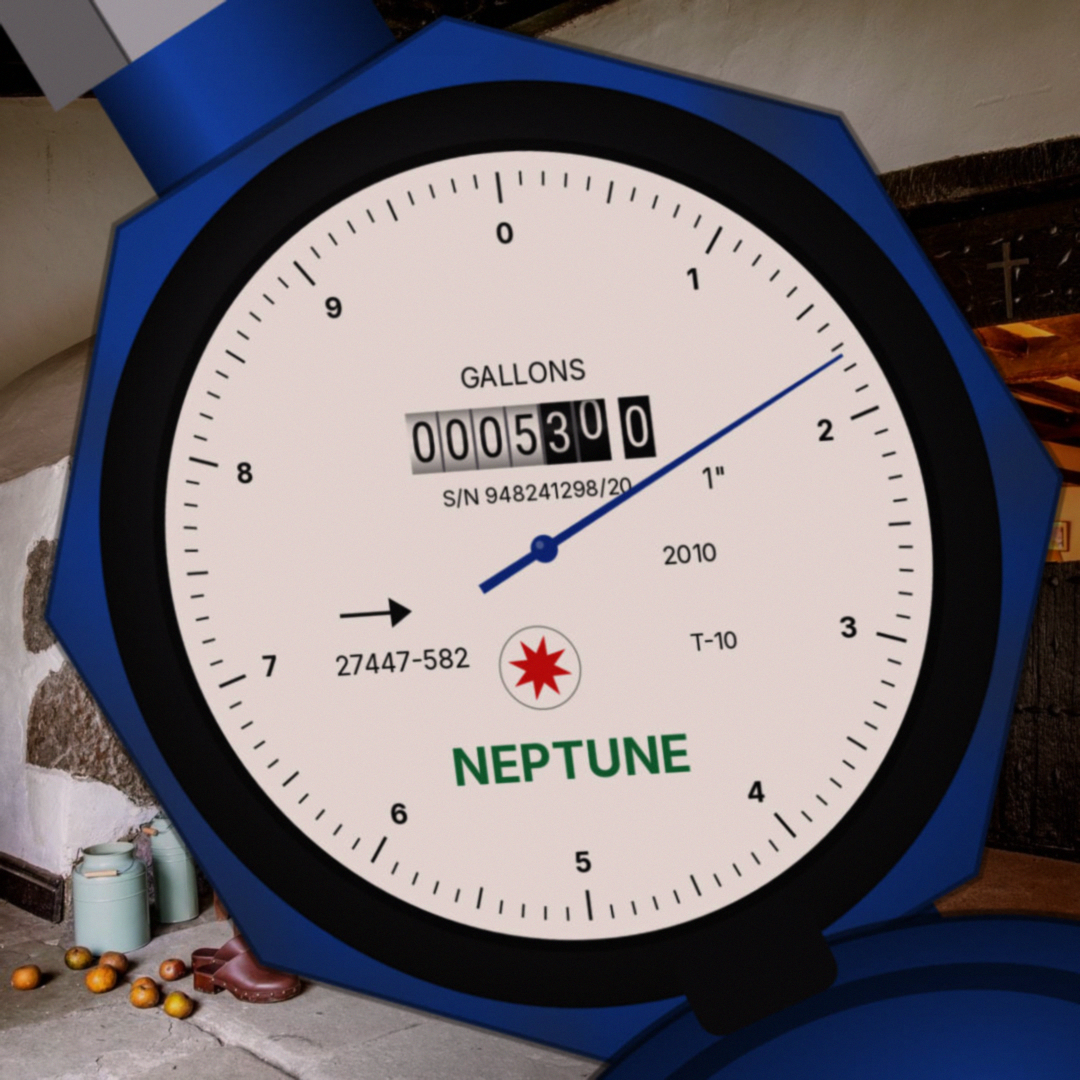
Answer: {"value": 5301.7, "unit": "gal"}
